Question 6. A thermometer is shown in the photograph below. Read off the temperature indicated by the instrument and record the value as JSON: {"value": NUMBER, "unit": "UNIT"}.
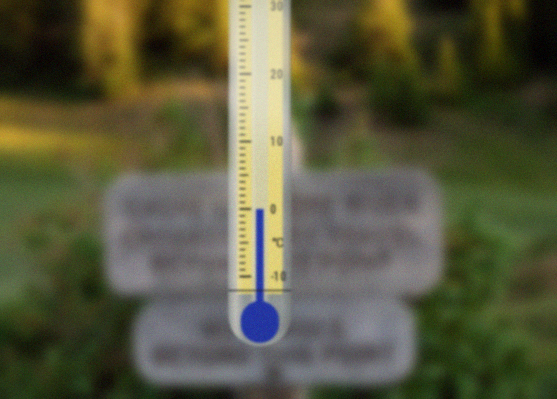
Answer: {"value": 0, "unit": "°C"}
